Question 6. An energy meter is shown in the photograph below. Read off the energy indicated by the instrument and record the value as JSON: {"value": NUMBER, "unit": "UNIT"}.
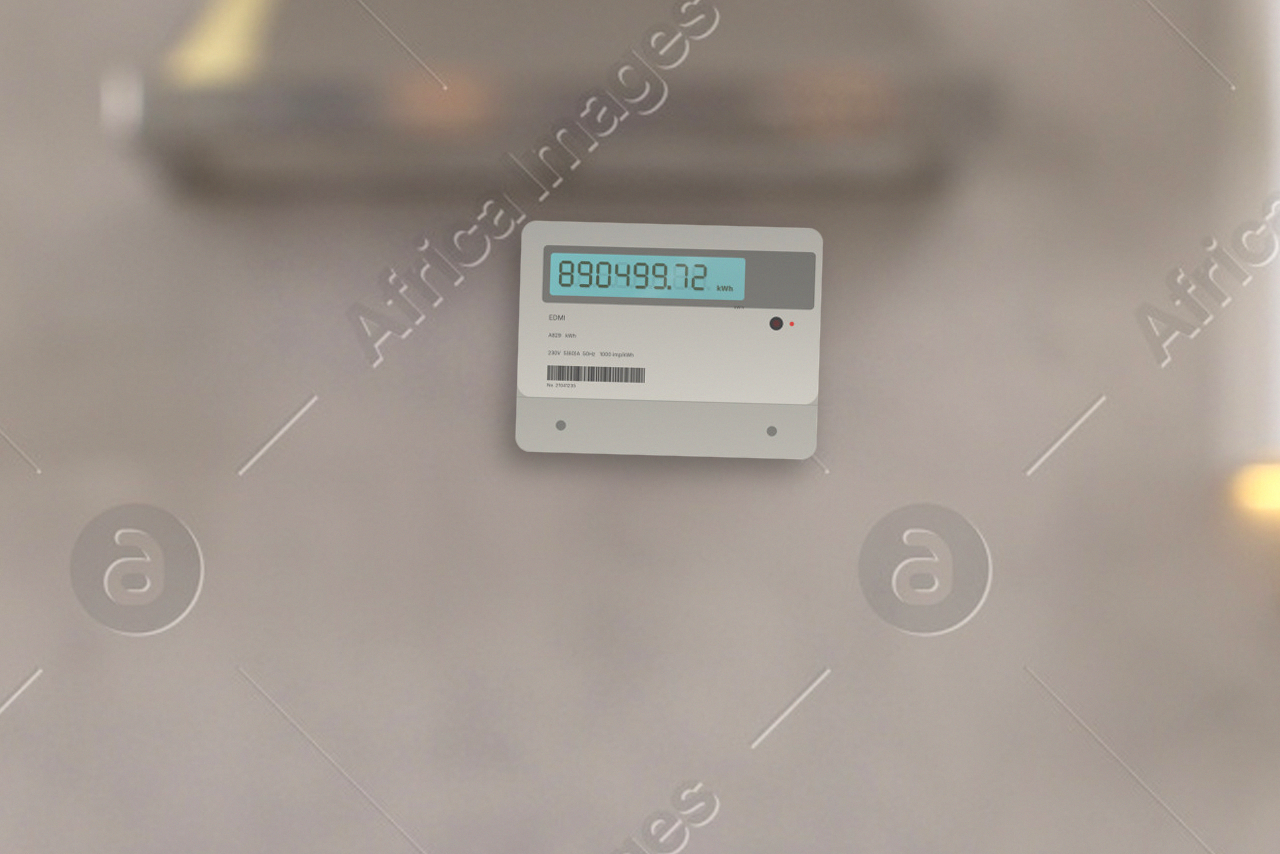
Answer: {"value": 890499.72, "unit": "kWh"}
